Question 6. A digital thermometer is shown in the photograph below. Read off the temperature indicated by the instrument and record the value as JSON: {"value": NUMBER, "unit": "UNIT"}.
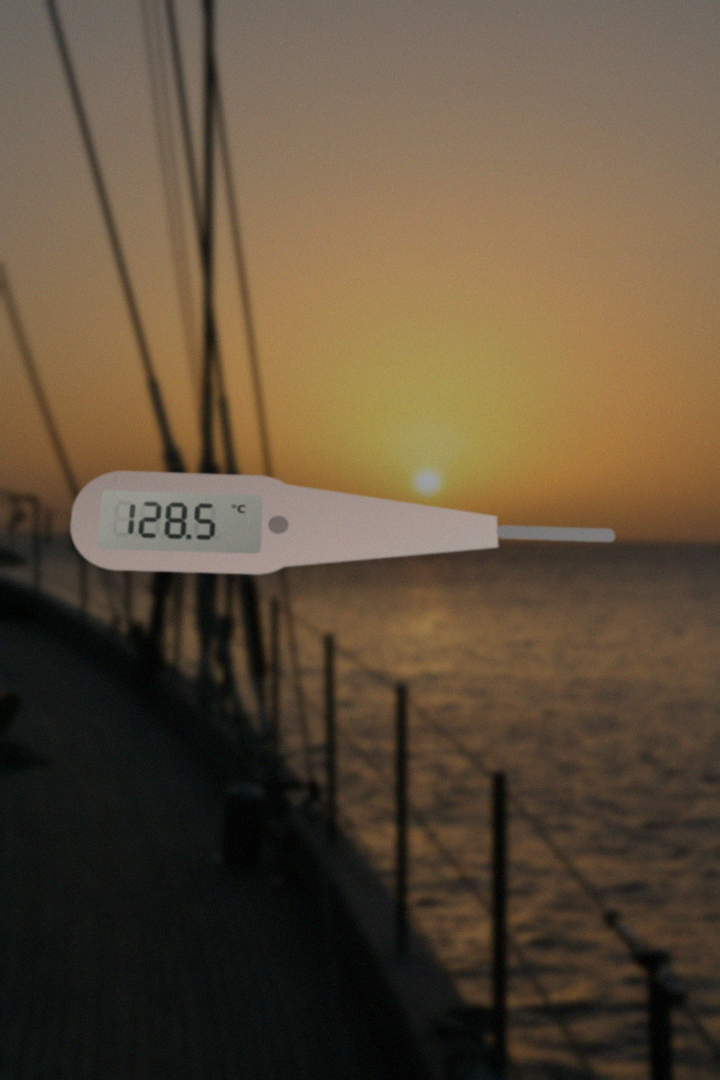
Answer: {"value": 128.5, "unit": "°C"}
